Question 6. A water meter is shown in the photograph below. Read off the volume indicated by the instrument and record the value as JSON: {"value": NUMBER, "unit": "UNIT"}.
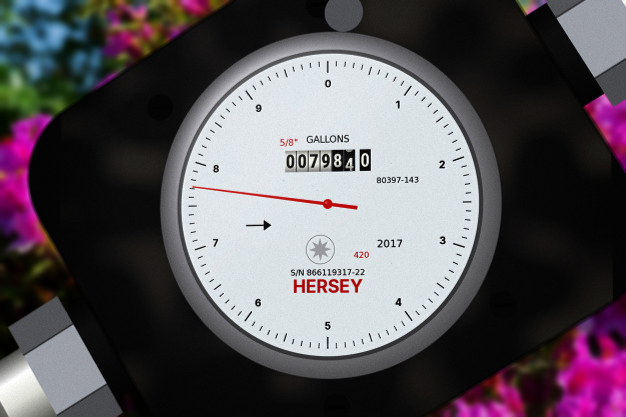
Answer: {"value": 79837.7, "unit": "gal"}
